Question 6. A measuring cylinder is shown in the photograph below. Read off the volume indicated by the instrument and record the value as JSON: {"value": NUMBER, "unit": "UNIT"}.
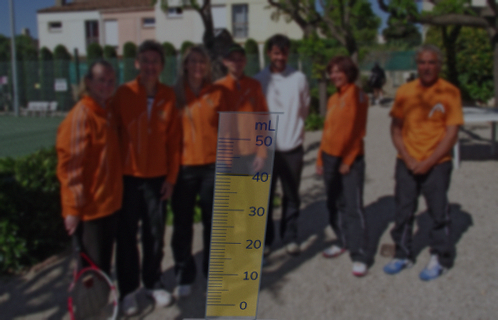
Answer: {"value": 40, "unit": "mL"}
